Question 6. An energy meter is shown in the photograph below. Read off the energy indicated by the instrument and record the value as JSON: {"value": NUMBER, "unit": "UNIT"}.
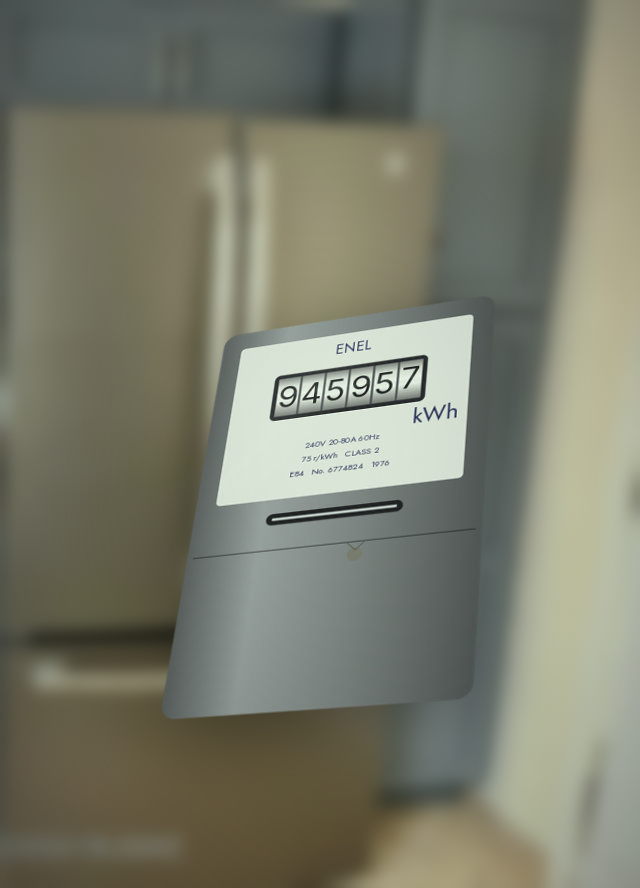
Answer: {"value": 945957, "unit": "kWh"}
